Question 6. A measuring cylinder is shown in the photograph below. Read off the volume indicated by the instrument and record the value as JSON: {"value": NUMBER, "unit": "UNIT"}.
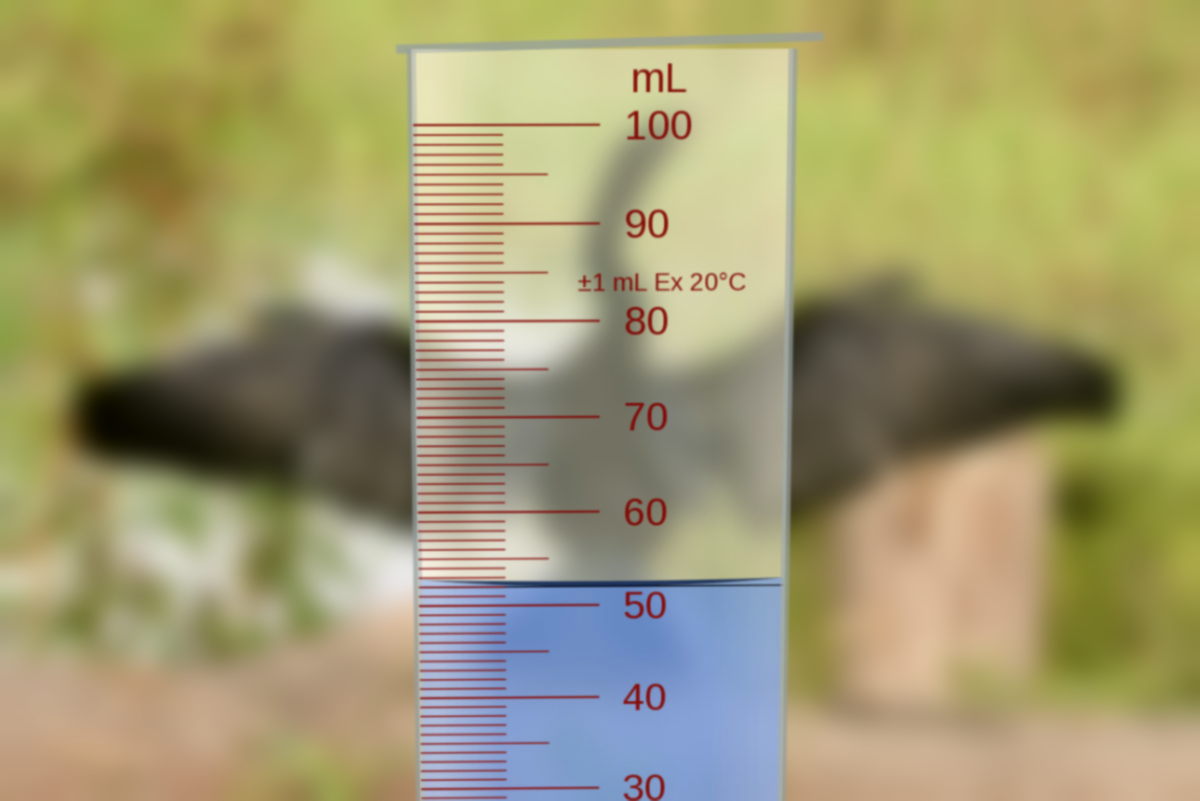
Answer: {"value": 52, "unit": "mL"}
